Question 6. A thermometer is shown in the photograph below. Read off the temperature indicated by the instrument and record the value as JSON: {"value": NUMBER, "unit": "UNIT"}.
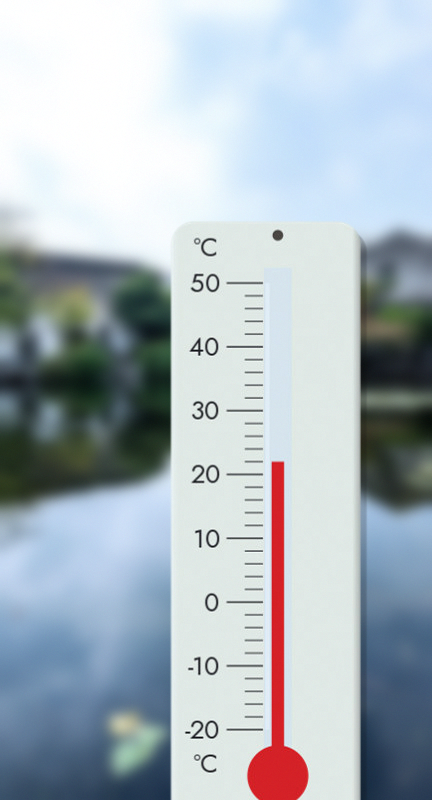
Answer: {"value": 22, "unit": "°C"}
